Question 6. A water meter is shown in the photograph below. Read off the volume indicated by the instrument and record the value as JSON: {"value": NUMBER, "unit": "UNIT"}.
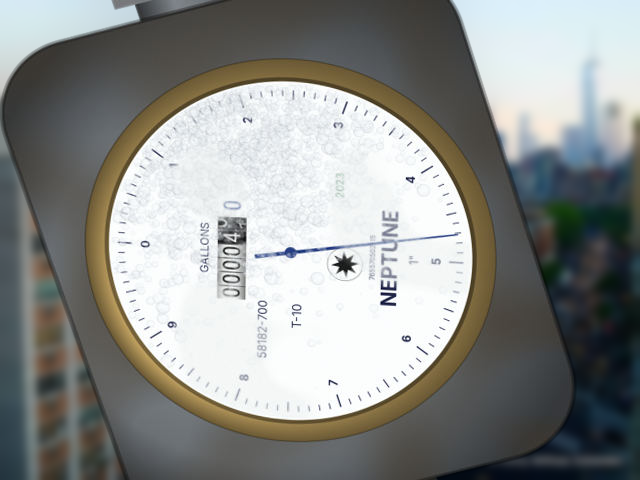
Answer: {"value": 404.7, "unit": "gal"}
